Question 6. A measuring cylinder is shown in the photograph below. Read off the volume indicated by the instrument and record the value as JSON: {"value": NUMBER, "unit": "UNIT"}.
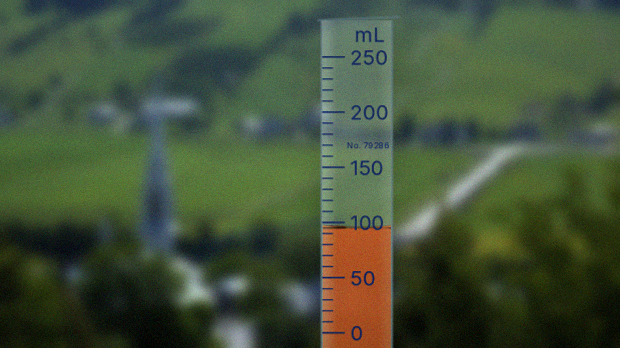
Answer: {"value": 95, "unit": "mL"}
